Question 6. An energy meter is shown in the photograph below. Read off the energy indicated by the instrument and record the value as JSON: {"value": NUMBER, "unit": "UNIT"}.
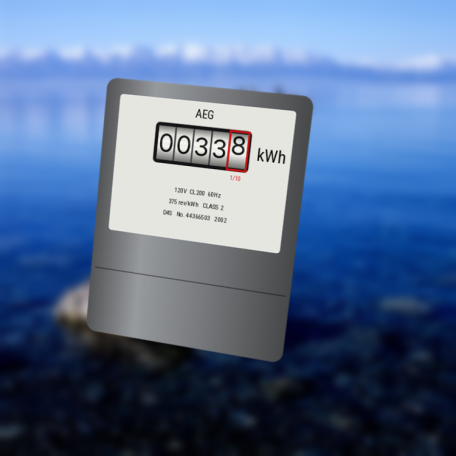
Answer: {"value": 33.8, "unit": "kWh"}
